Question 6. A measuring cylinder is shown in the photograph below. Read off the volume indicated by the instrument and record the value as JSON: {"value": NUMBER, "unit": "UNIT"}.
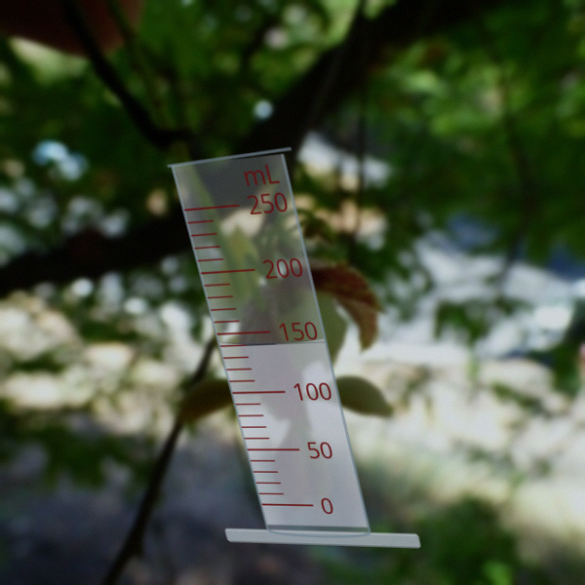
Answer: {"value": 140, "unit": "mL"}
